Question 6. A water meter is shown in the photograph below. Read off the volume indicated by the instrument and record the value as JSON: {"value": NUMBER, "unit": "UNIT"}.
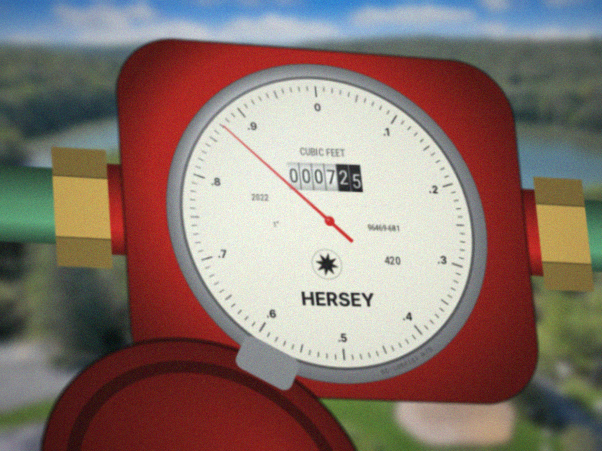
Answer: {"value": 724.87, "unit": "ft³"}
